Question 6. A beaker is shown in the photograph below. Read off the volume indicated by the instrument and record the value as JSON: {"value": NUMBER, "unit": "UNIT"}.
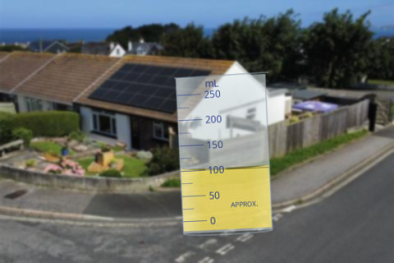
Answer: {"value": 100, "unit": "mL"}
